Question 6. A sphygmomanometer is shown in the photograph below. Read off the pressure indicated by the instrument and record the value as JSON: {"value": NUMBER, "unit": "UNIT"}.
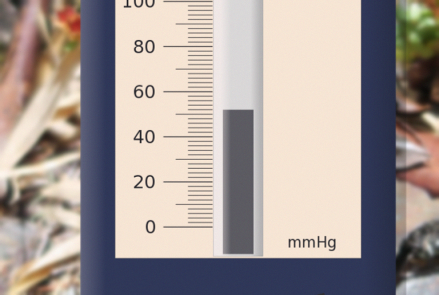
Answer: {"value": 52, "unit": "mmHg"}
